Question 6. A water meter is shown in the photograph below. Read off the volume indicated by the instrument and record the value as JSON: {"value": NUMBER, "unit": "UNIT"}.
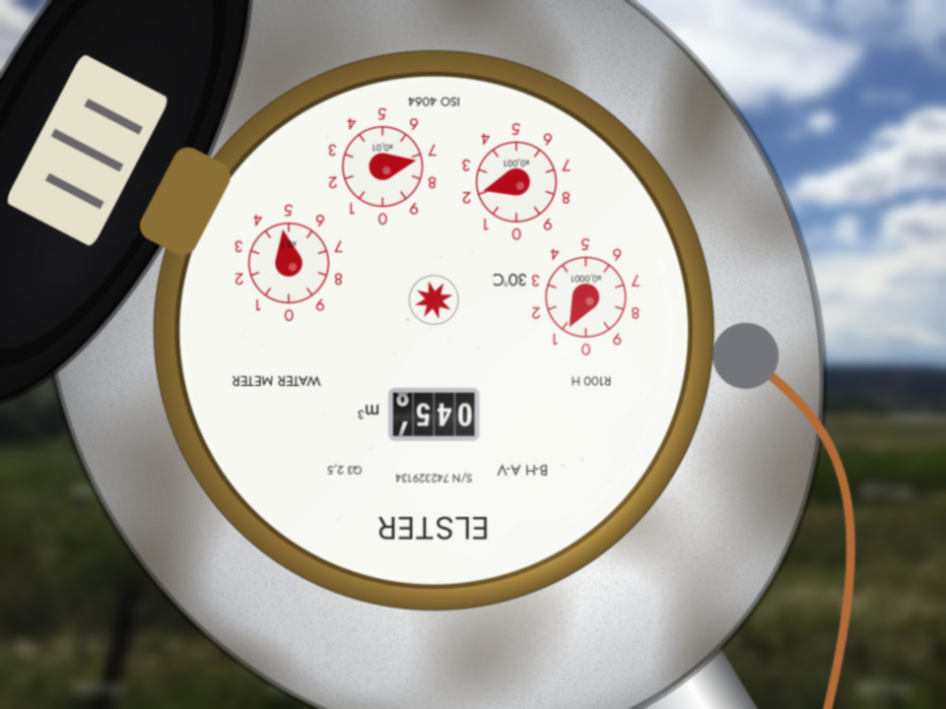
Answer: {"value": 457.4720, "unit": "m³"}
